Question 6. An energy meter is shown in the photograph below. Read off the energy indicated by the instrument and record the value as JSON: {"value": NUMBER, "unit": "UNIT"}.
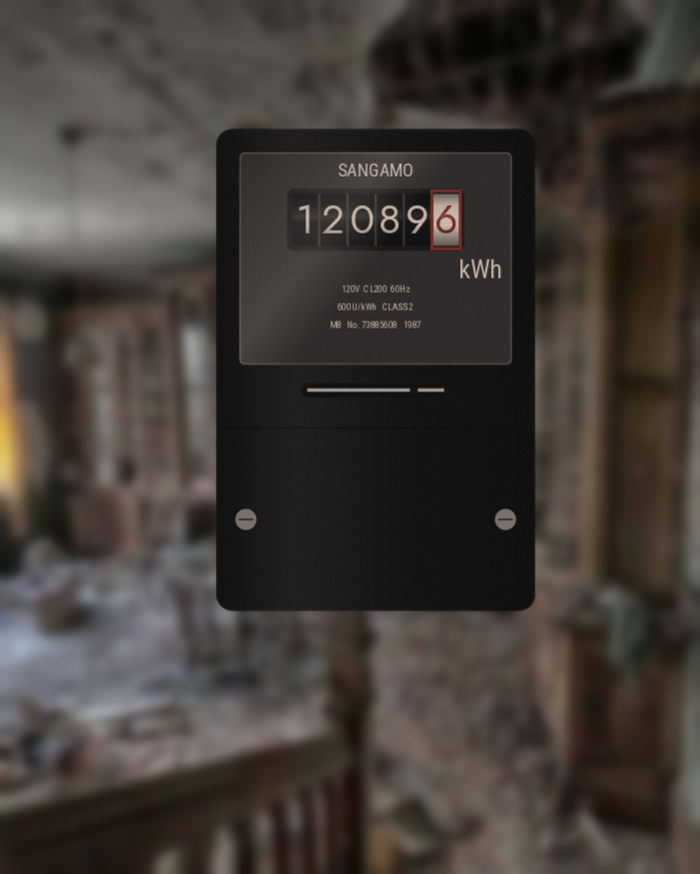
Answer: {"value": 12089.6, "unit": "kWh"}
